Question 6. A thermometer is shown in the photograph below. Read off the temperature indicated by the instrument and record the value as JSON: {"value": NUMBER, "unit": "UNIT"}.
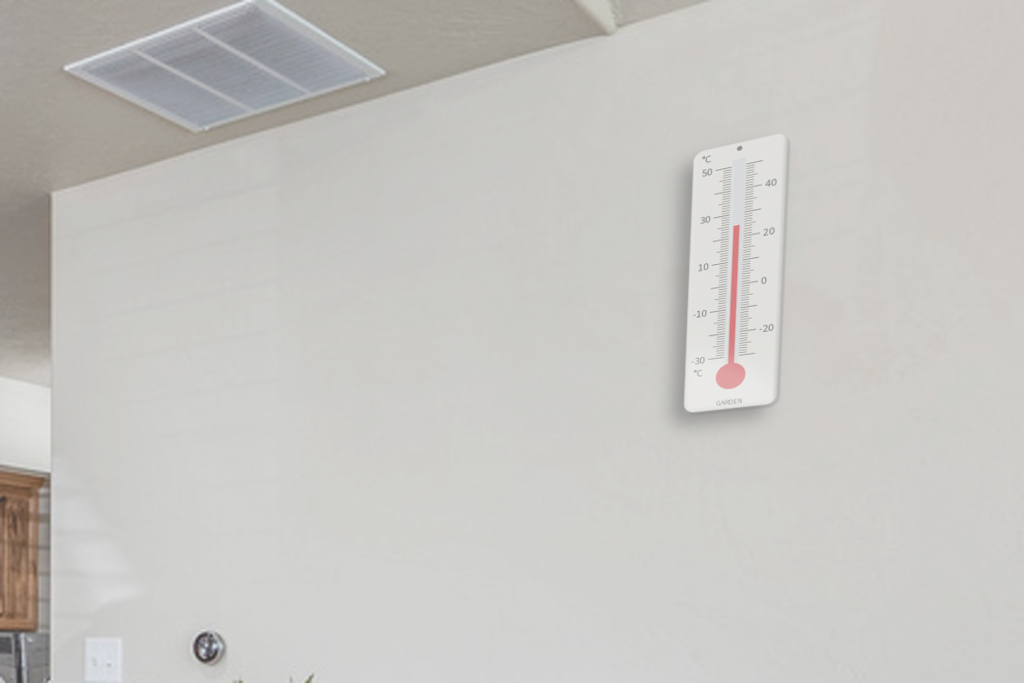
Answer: {"value": 25, "unit": "°C"}
